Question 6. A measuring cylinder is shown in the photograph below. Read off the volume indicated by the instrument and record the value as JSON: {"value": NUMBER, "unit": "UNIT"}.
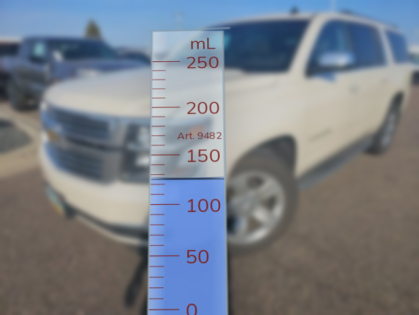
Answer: {"value": 125, "unit": "mL"}
